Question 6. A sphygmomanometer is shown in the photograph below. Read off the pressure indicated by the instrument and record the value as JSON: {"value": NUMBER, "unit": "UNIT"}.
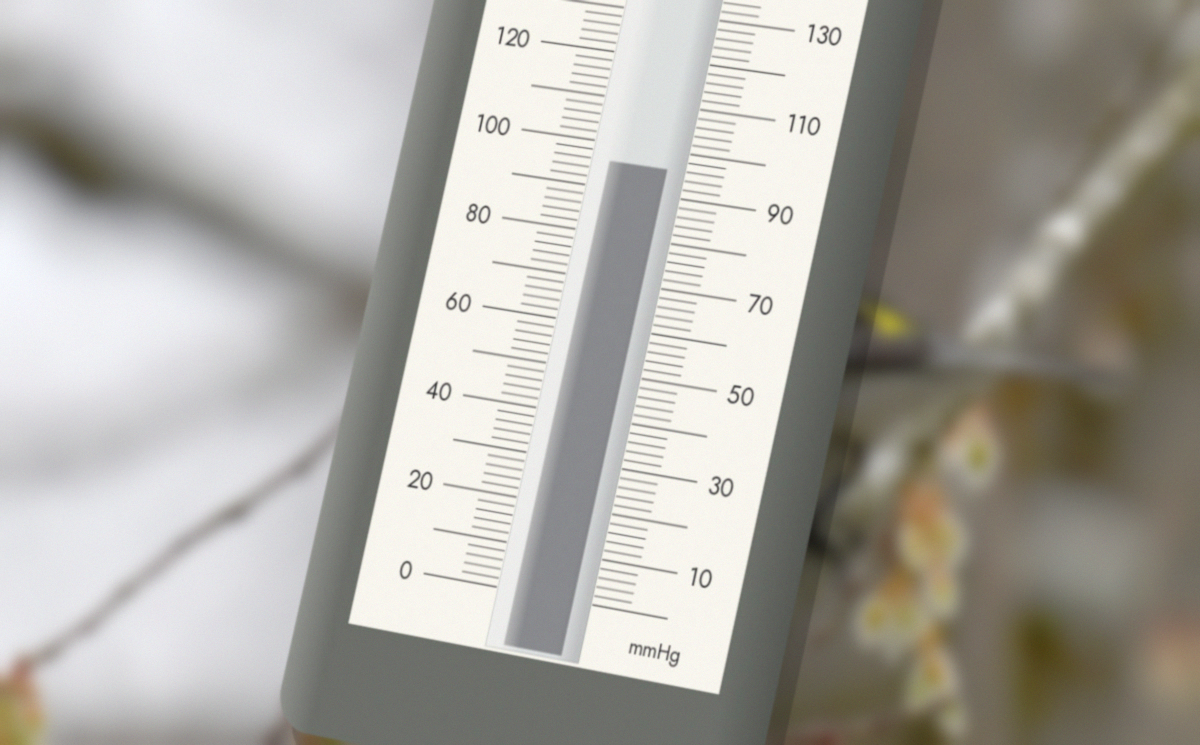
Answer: {"value": 96, "unit": "mmHg"}
